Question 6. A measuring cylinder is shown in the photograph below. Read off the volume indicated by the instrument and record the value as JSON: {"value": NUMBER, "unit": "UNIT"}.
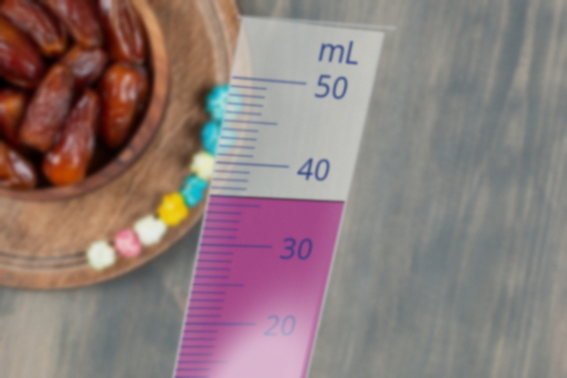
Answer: {"value": 36, "unit": "mL"}
